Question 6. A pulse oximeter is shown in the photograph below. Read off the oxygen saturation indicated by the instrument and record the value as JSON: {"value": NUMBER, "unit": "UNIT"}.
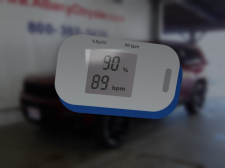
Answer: {"value": 90, "unit": "%"}
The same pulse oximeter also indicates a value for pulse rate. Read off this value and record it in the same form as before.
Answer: {"value": 89, "unit": "bpm"}
